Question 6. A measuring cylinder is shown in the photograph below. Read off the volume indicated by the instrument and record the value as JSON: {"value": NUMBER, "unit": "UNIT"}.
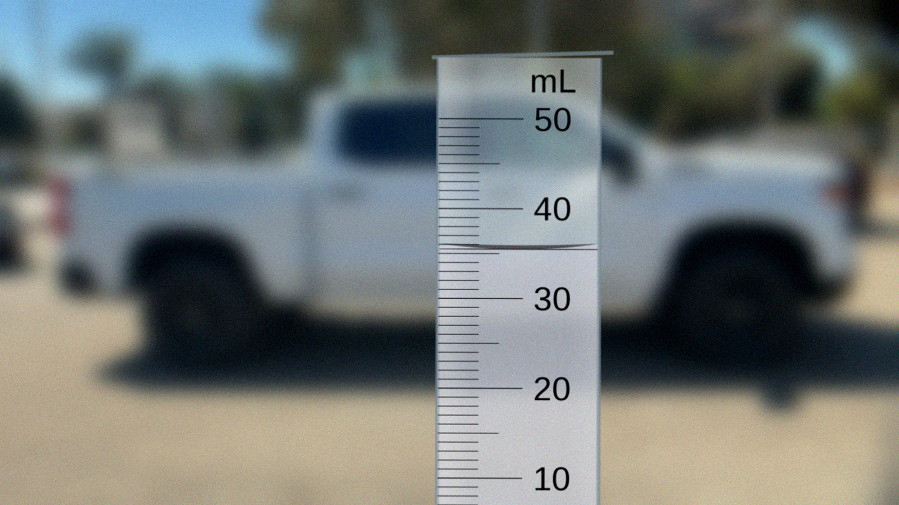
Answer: {"value": 35.5, "unit": "mL"}
